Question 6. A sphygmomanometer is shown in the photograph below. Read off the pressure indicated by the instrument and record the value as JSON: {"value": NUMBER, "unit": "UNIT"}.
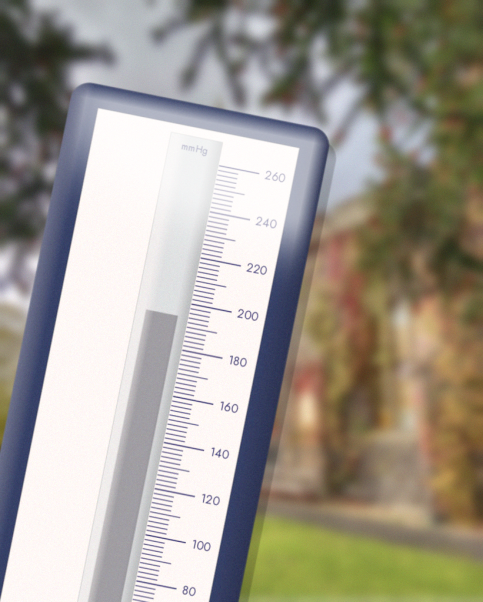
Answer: {"value": 194, "unit": "mmHg"}
